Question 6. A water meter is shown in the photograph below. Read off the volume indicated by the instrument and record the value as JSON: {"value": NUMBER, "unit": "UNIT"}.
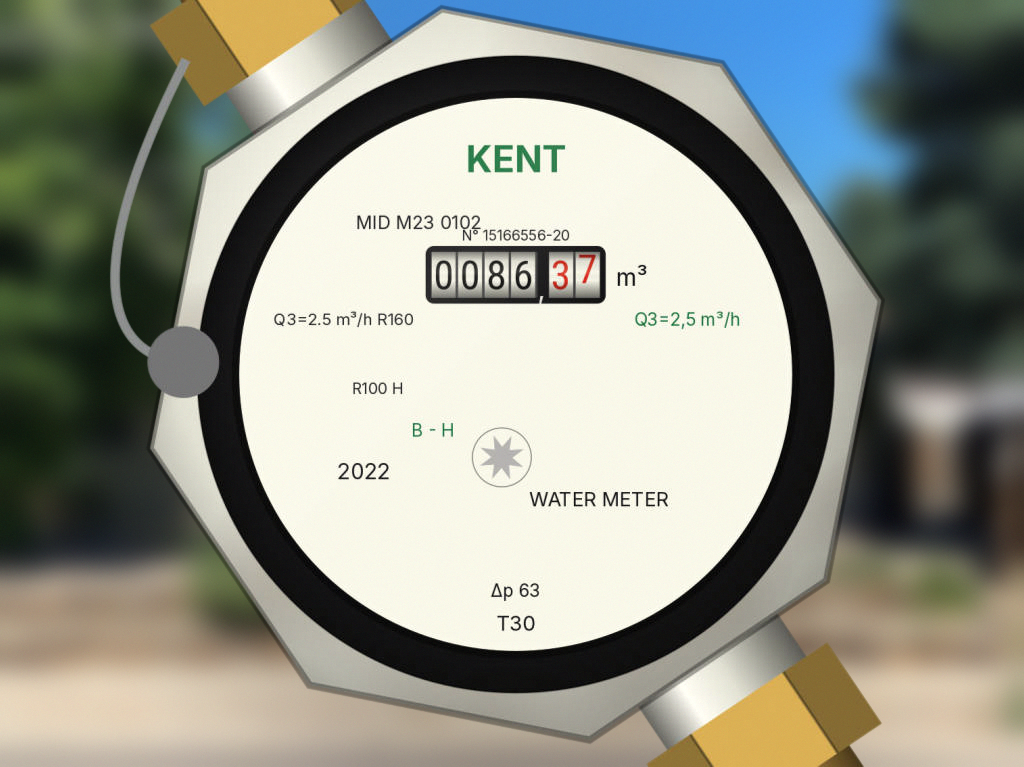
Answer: {"value": 86.37, "unit": "m³"}
